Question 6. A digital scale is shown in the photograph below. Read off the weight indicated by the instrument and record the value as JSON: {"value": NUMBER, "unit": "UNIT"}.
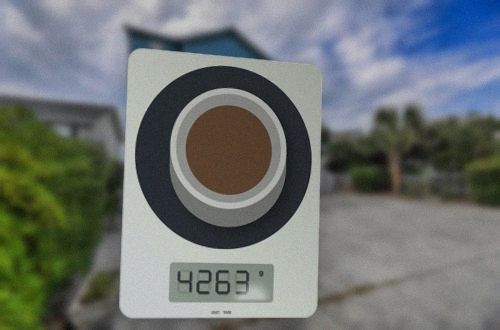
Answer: {"value": 4263, "unit": "g"}
